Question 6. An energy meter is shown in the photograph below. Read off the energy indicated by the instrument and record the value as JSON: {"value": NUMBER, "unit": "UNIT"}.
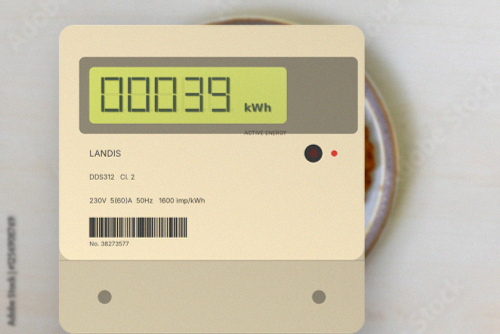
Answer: {"value": 39, "unit": "kWh"}
